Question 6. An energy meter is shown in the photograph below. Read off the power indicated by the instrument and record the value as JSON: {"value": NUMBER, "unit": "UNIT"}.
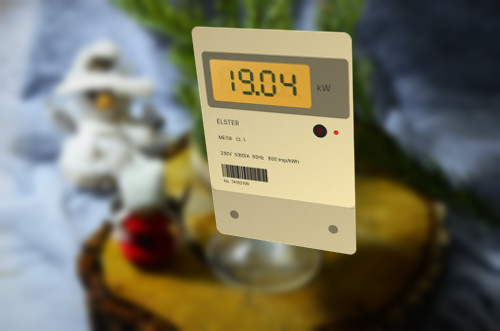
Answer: {"value": 19.04, "unit": "kW"}
